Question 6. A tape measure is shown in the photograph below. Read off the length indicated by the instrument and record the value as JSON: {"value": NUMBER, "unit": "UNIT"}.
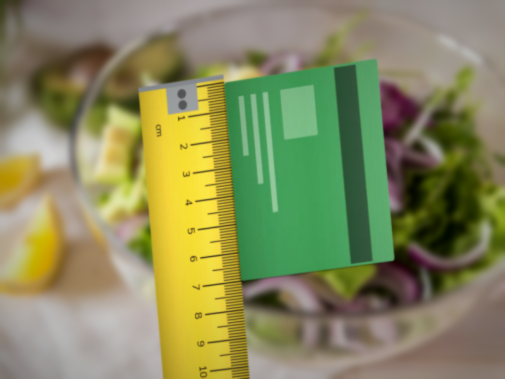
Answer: {"value": 7, "unit": "cm"}
